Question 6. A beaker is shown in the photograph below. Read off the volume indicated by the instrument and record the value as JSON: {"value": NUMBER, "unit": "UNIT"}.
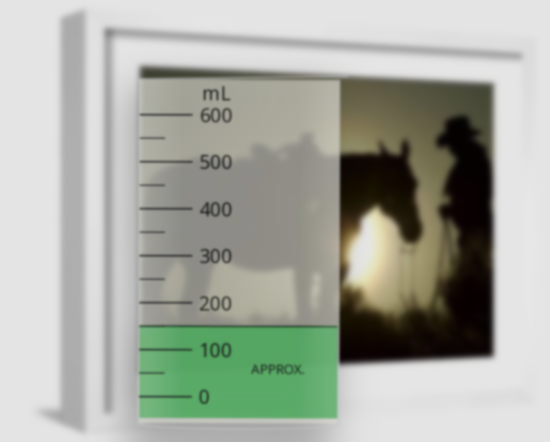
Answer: {"value": 150, "unit": "mL"}
